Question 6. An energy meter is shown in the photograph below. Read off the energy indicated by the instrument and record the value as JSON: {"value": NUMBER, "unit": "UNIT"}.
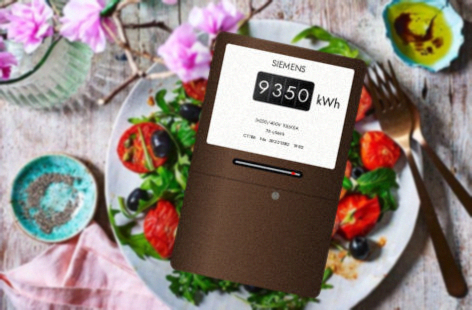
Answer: {"value": 9350, "unit": "kWh"}
